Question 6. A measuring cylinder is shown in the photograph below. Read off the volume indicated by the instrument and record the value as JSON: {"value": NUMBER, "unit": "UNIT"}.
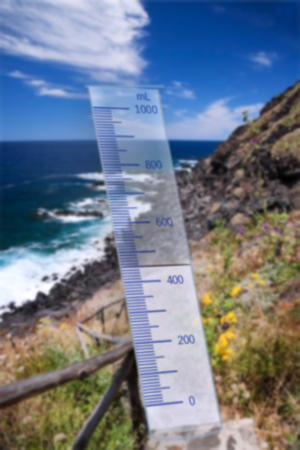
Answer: {"value": 450, "unit": "mL"}
